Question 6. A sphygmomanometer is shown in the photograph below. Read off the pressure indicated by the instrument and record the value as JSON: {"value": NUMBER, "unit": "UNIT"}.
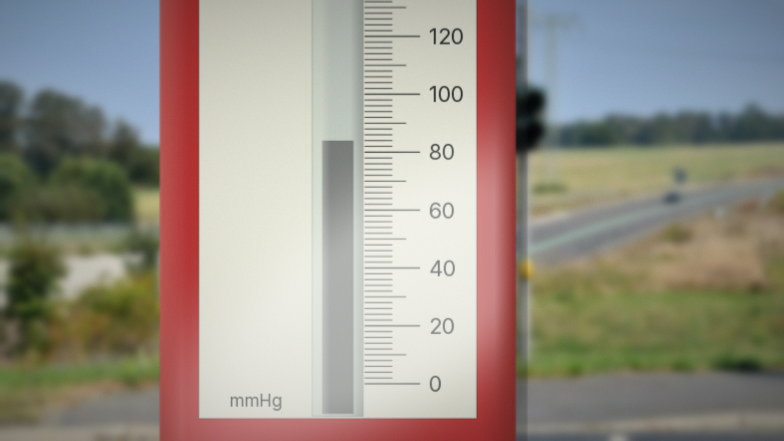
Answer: {"value": 84, "unit": "mmHg"}
